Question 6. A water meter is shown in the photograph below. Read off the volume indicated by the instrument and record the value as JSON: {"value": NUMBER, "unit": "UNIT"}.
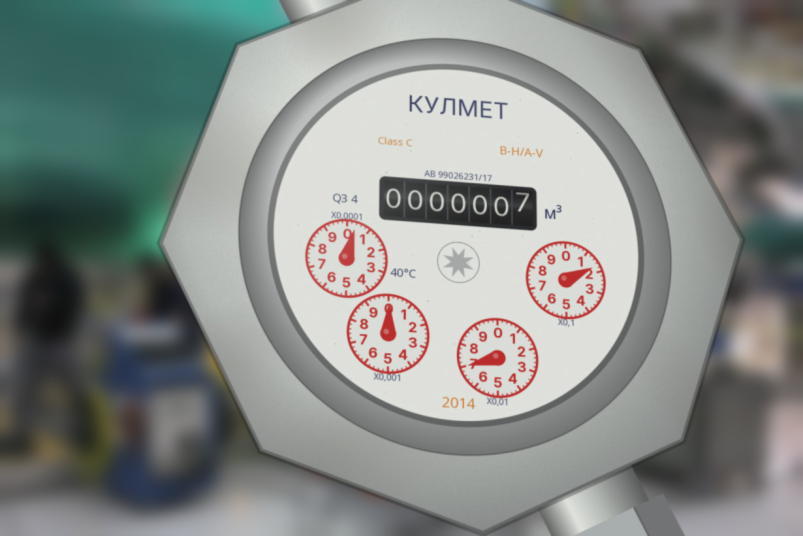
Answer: {"value": 7.1700, "unit": "m³"}
